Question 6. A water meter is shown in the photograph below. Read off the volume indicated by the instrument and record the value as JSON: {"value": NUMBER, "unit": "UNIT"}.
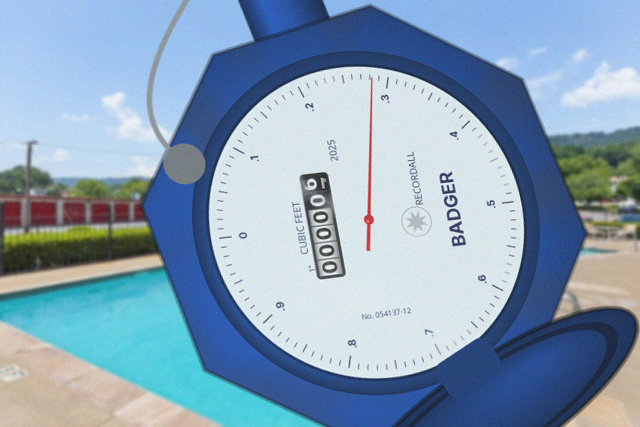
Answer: {"value": 6.28, "unit": "ft³"}
